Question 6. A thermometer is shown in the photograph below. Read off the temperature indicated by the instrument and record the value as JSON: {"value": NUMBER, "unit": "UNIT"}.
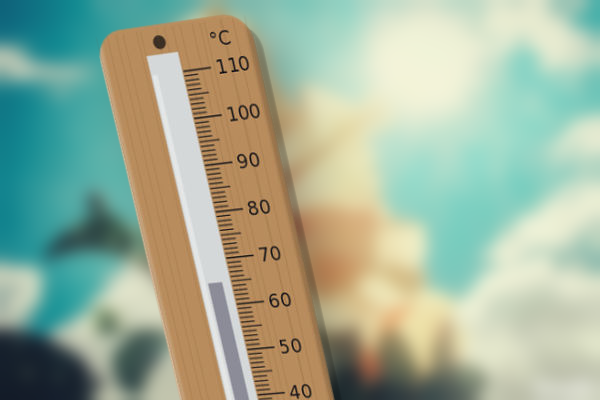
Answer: {"value": 65, "unit": "°C"}
